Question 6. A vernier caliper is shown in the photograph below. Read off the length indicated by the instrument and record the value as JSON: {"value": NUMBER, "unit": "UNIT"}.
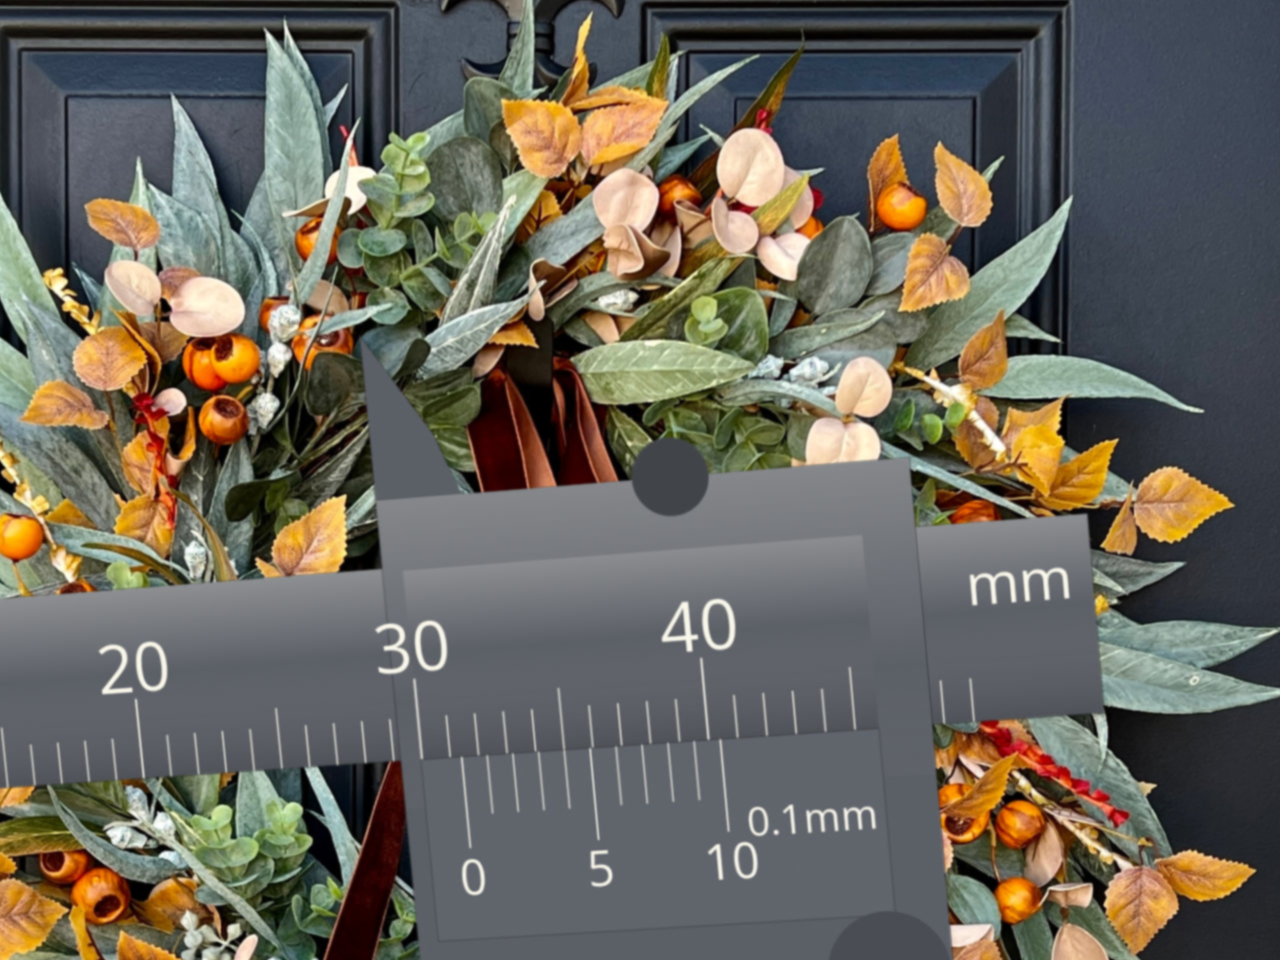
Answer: {"value": 31.4, "unit": "mm"}
